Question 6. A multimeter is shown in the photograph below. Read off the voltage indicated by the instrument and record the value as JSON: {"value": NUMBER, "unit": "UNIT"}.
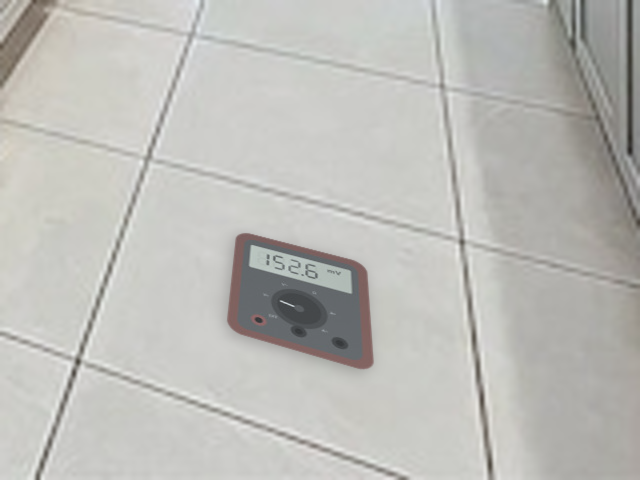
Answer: {"value": 152.6, "unit": "mV"}
